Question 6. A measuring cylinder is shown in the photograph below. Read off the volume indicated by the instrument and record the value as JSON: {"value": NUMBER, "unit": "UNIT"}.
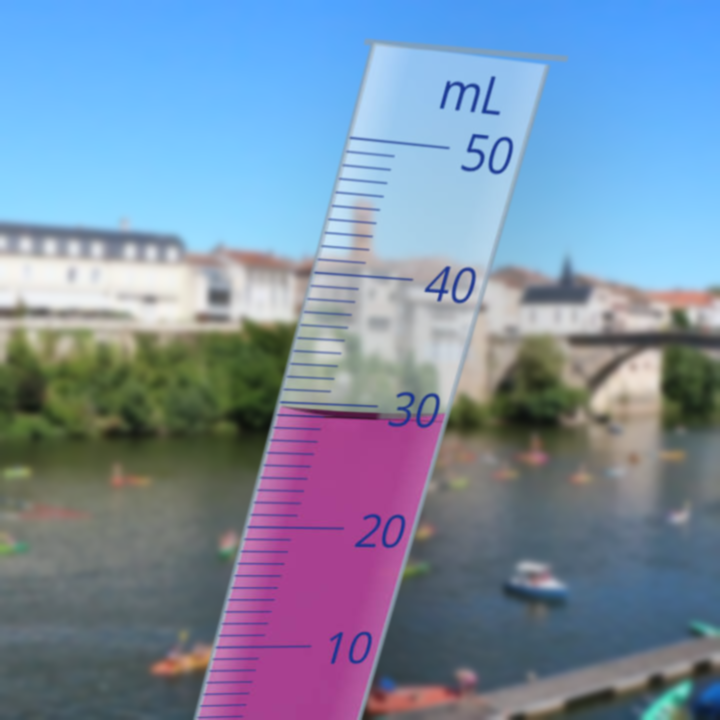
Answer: {"value": 29, "unit": "mL"}
